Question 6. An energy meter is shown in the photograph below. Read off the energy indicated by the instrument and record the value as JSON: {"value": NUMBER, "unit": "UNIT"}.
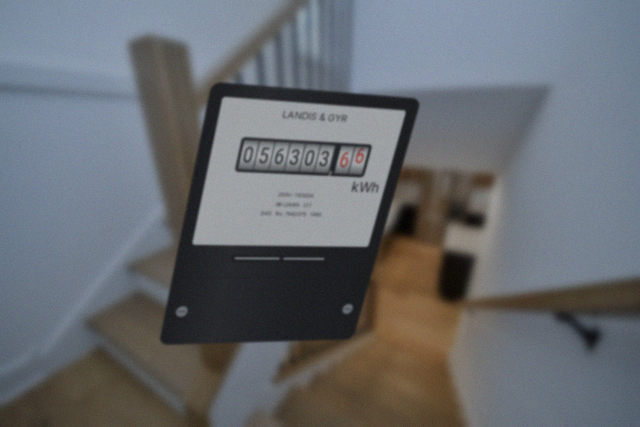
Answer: {"value": 56303.66, "unit": "kWh"}
